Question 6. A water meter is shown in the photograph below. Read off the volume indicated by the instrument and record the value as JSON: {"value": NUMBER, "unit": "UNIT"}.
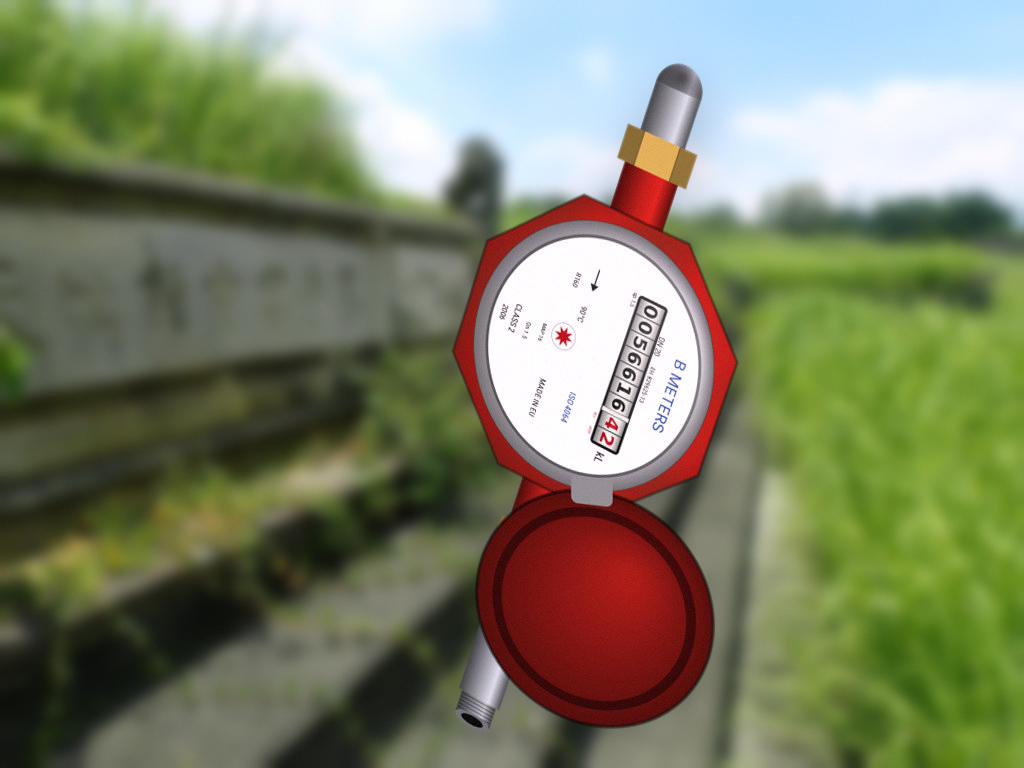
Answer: {"value": 56616.42, "unit": "kL"}
